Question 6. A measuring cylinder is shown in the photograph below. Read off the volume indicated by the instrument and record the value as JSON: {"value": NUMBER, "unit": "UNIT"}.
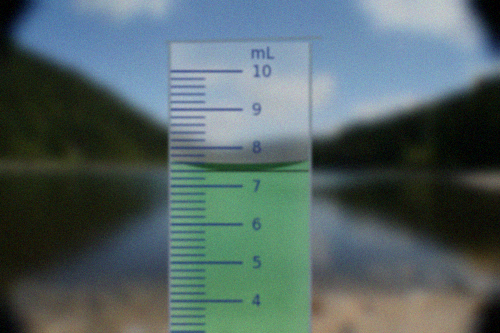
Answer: {"value": 7.4, "unit": "mL"}
